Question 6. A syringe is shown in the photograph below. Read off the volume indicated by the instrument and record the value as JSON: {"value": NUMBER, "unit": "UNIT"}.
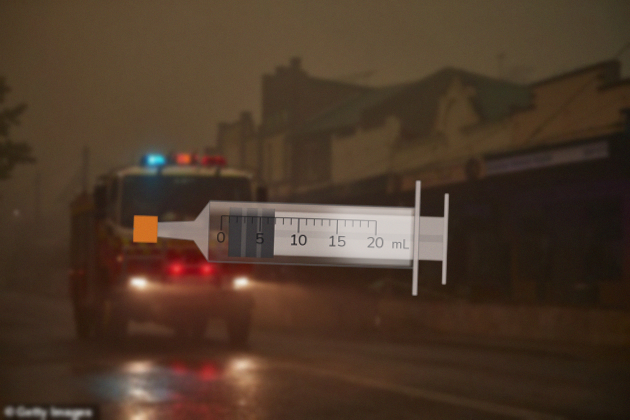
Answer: {"value": 1, "unit": "mL"}
